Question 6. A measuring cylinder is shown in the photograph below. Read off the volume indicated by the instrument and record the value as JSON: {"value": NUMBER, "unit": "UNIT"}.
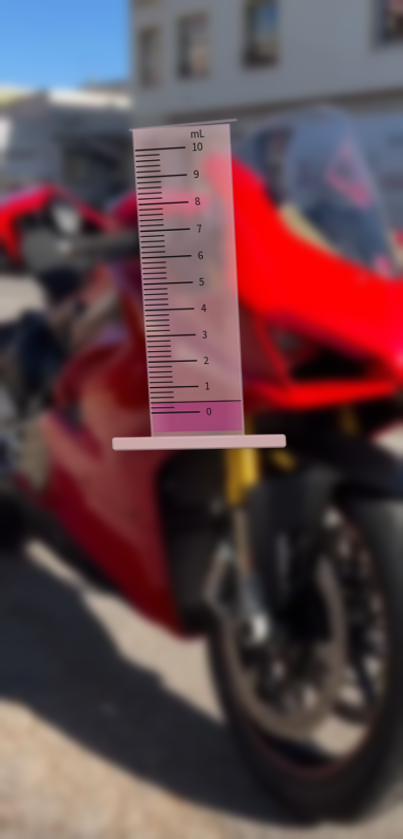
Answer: {"value": 0.4, "unit": "mL"}
